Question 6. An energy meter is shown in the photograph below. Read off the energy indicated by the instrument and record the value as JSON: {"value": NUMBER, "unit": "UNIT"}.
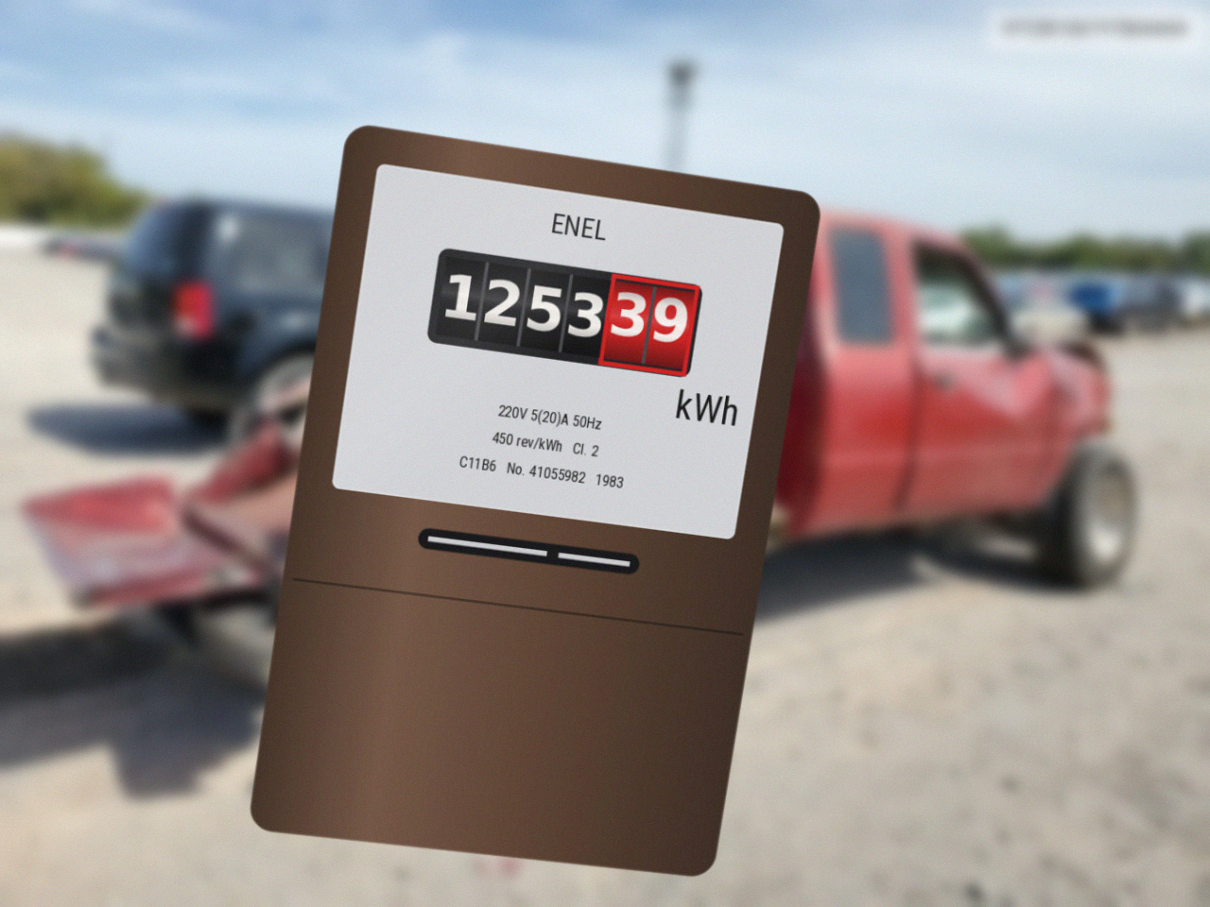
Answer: {"value": 1253.39, "unit": "kWh"}
